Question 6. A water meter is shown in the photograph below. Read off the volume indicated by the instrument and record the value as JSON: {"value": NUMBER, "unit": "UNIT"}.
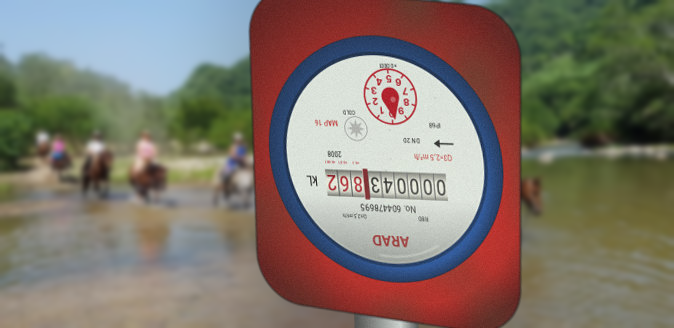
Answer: {"value": 43.8619, "unit": "kL"}
